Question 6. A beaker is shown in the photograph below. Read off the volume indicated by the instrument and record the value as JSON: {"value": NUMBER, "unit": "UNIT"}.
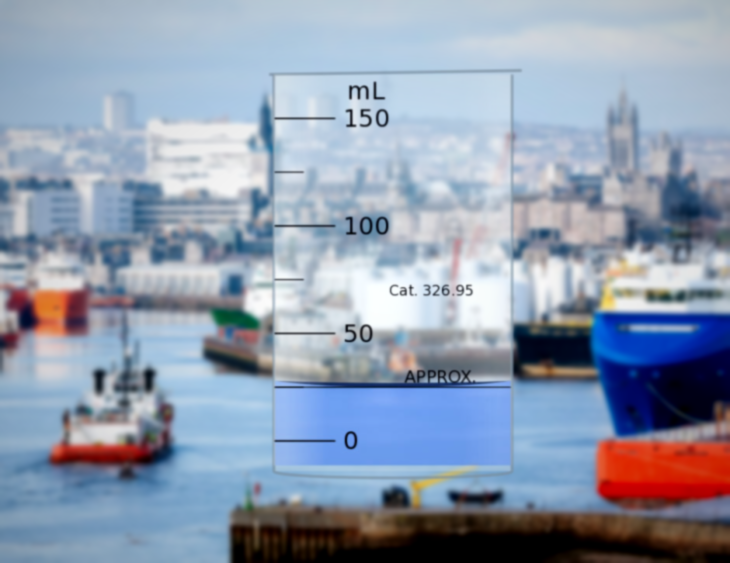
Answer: {"value": 25, "unit": "mL"}
